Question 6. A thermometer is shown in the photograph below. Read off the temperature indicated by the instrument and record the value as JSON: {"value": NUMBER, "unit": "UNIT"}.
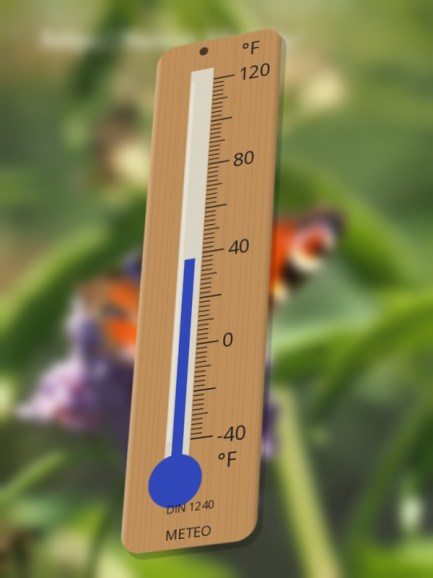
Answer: {"value": 38, "unit": "°F"}
